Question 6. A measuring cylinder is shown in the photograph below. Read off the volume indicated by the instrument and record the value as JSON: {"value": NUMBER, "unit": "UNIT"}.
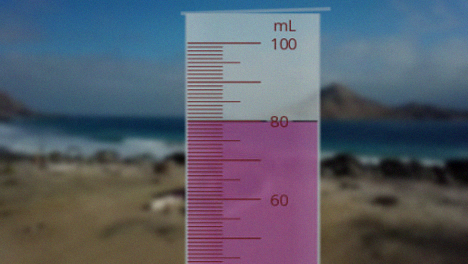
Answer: {"value": 80, "unit": "mL"}
